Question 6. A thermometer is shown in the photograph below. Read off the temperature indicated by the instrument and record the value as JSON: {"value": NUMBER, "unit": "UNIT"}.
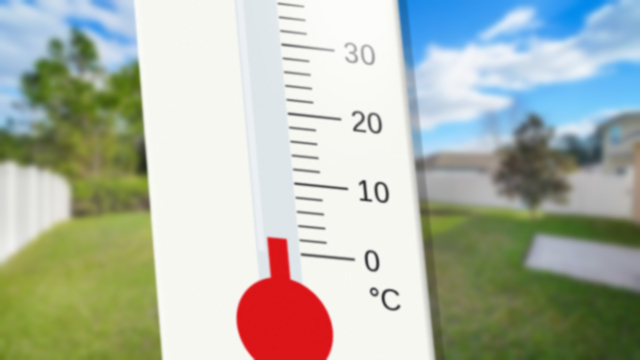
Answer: {"value": 2, "unit": "°C"}
